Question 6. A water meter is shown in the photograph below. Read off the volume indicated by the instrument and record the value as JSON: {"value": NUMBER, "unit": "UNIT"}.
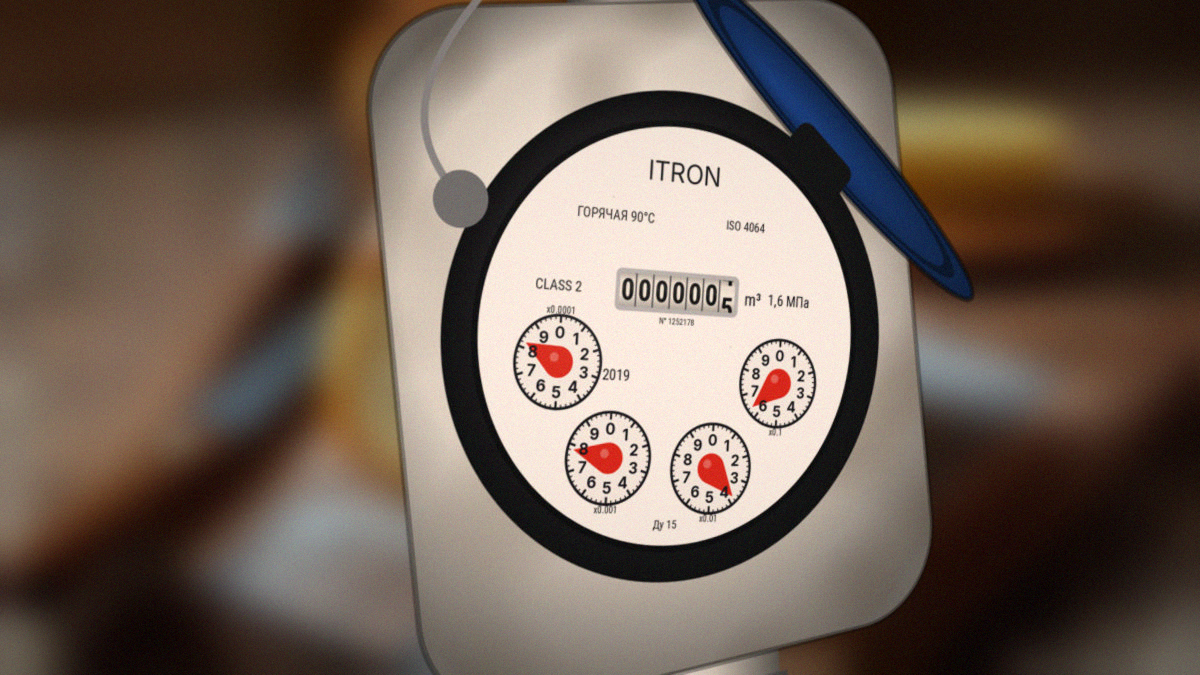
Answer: {"value": 4.6378, "unit": "m³"}
